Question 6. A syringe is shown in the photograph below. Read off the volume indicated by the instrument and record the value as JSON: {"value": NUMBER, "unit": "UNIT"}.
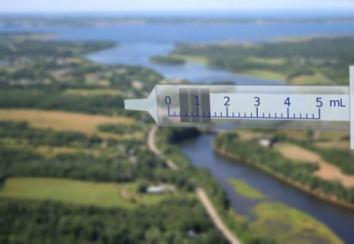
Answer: {"value": 0.4, "unit": "mL"}
